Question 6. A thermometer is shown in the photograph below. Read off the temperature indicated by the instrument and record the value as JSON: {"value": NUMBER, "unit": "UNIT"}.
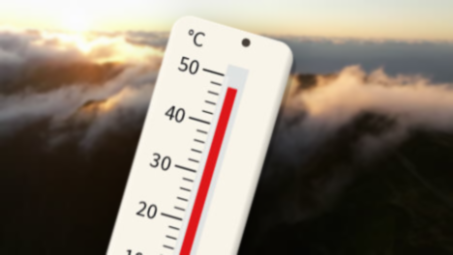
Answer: {"value": 48, "unit": "°C"}
